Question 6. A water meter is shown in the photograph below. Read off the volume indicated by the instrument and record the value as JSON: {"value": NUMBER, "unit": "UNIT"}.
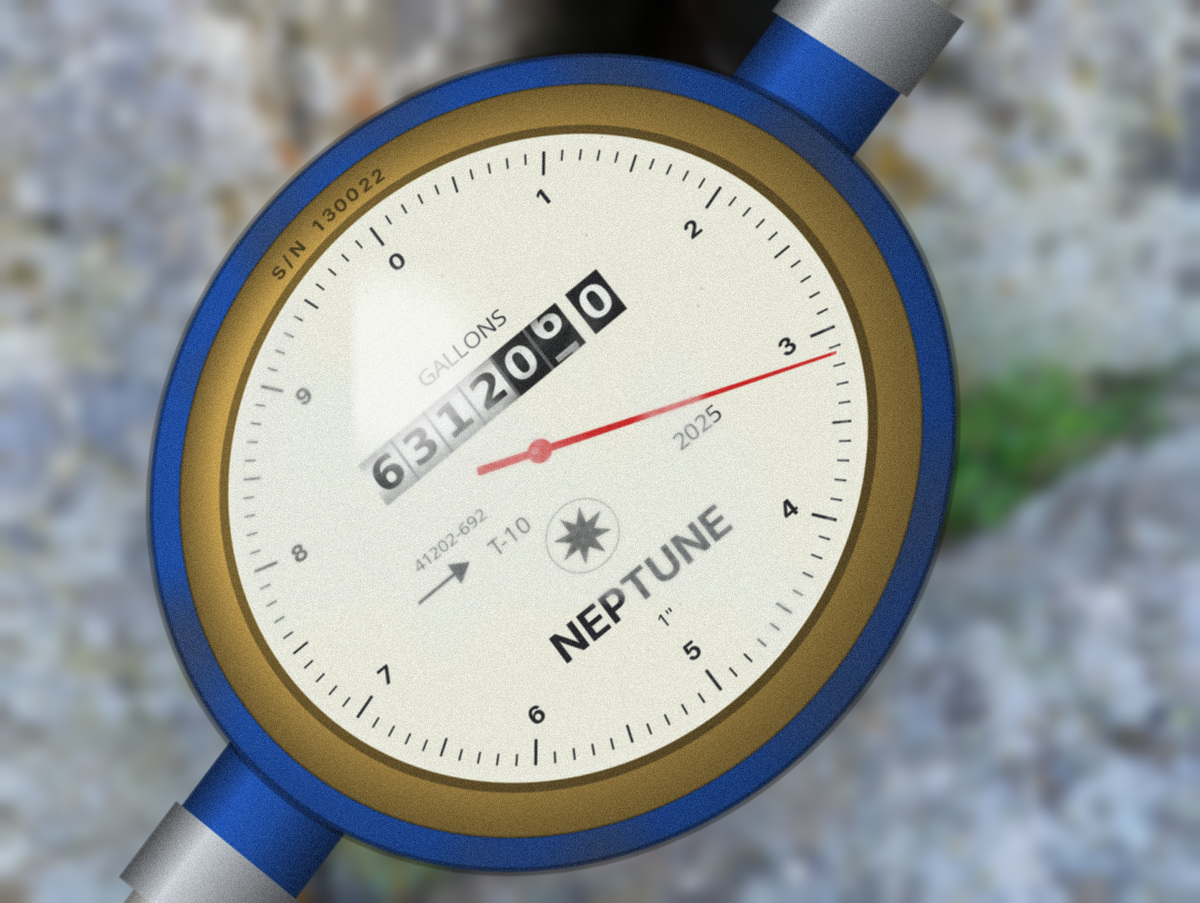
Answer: {"value": 6312063.1, "unit": "gal"}
